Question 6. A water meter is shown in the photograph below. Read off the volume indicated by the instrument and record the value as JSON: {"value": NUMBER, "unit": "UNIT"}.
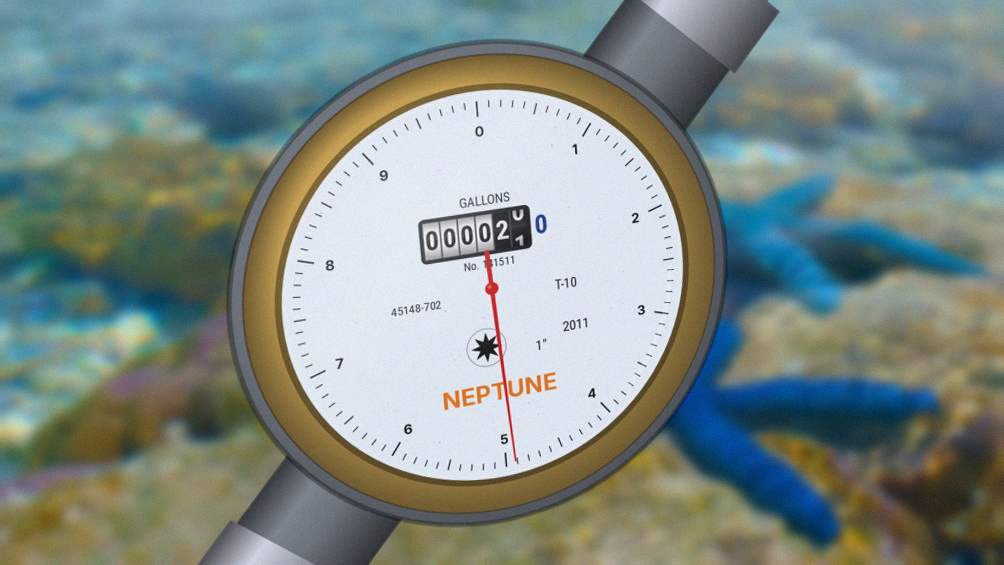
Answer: {"value": 204.9, "unit": "gal"}
